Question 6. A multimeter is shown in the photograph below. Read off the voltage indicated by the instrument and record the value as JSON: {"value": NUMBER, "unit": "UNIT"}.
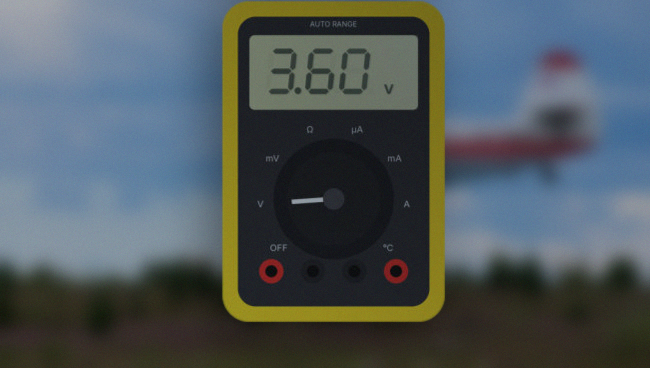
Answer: {"value": 3.60, "unit": "V"}
